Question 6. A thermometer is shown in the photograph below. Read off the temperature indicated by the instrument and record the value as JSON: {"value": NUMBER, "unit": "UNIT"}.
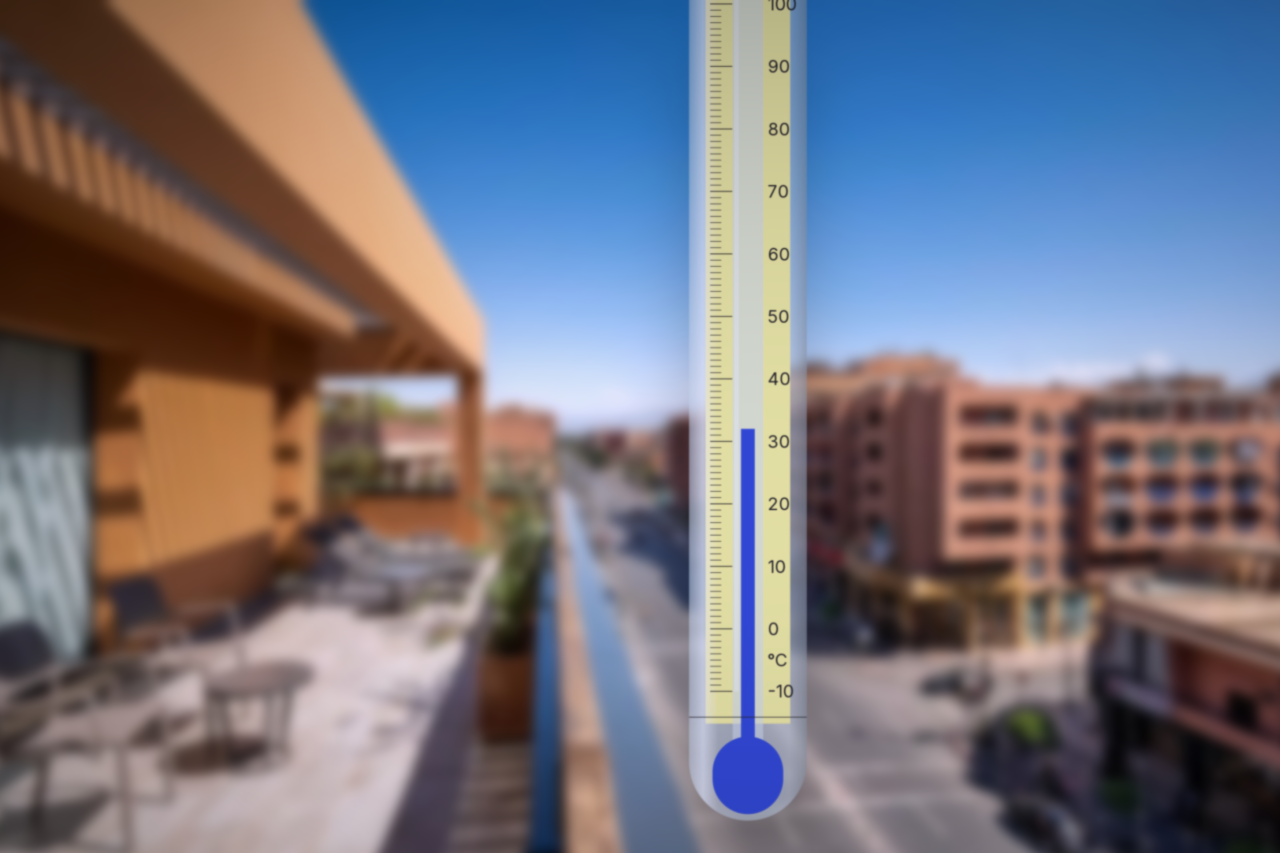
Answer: {"value": 32, "unit": "°C"}
